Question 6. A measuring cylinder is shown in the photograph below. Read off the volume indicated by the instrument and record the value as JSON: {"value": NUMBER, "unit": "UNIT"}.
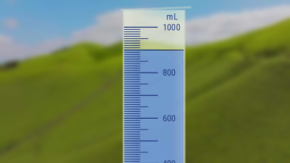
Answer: {"value": 900, "unit": "mL"}
